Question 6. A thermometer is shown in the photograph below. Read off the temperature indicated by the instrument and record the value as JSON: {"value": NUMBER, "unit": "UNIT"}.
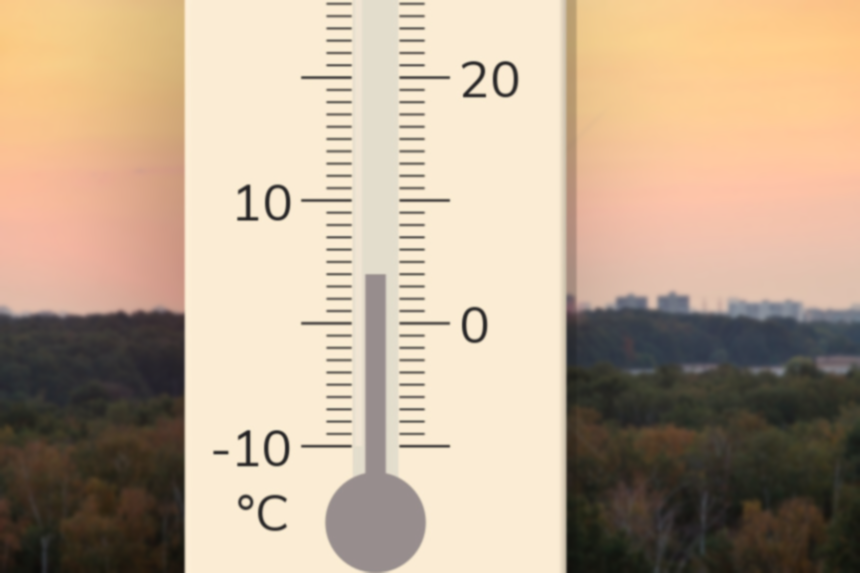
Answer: {"value": 4, "unit": "°C"}
